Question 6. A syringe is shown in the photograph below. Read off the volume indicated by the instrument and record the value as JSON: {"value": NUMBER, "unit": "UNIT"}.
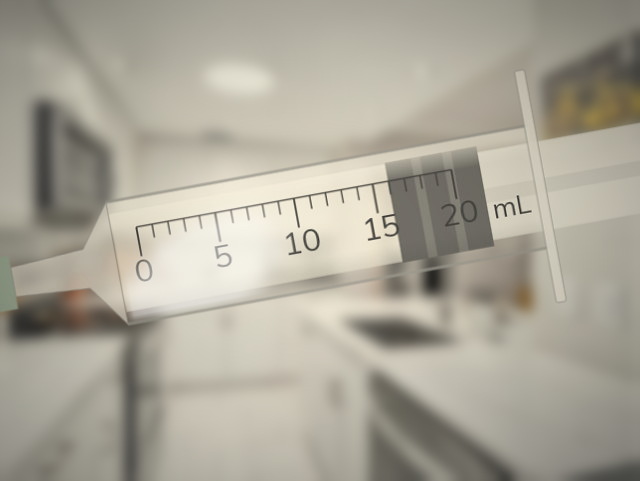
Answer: {"value": 16, "unit": "mL"}
